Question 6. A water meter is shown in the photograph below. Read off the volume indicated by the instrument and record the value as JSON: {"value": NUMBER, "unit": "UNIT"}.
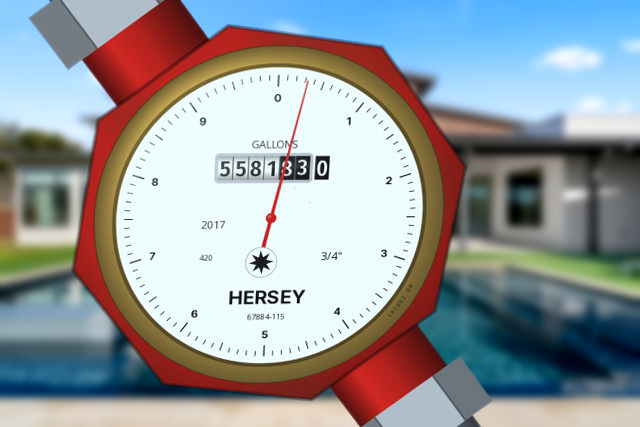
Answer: {"value": 5581830.3, "unit": "gal"}
